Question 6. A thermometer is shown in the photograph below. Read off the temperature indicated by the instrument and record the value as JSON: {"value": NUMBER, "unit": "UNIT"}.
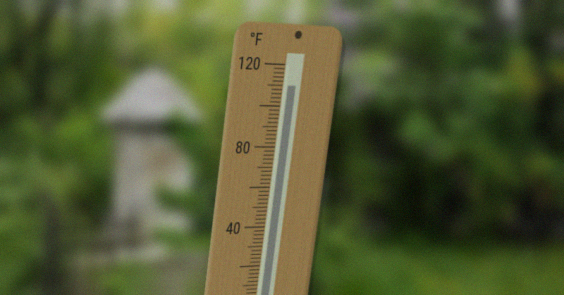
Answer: {"value": 110, "unit": "°F"}
